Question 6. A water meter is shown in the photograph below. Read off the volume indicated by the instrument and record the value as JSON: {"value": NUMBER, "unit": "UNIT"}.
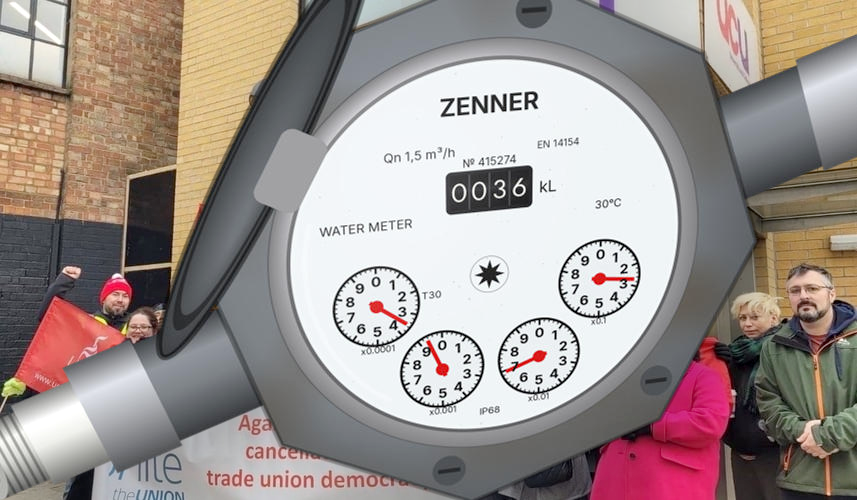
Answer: {"value": 36.2693, "unit": "kL"}
